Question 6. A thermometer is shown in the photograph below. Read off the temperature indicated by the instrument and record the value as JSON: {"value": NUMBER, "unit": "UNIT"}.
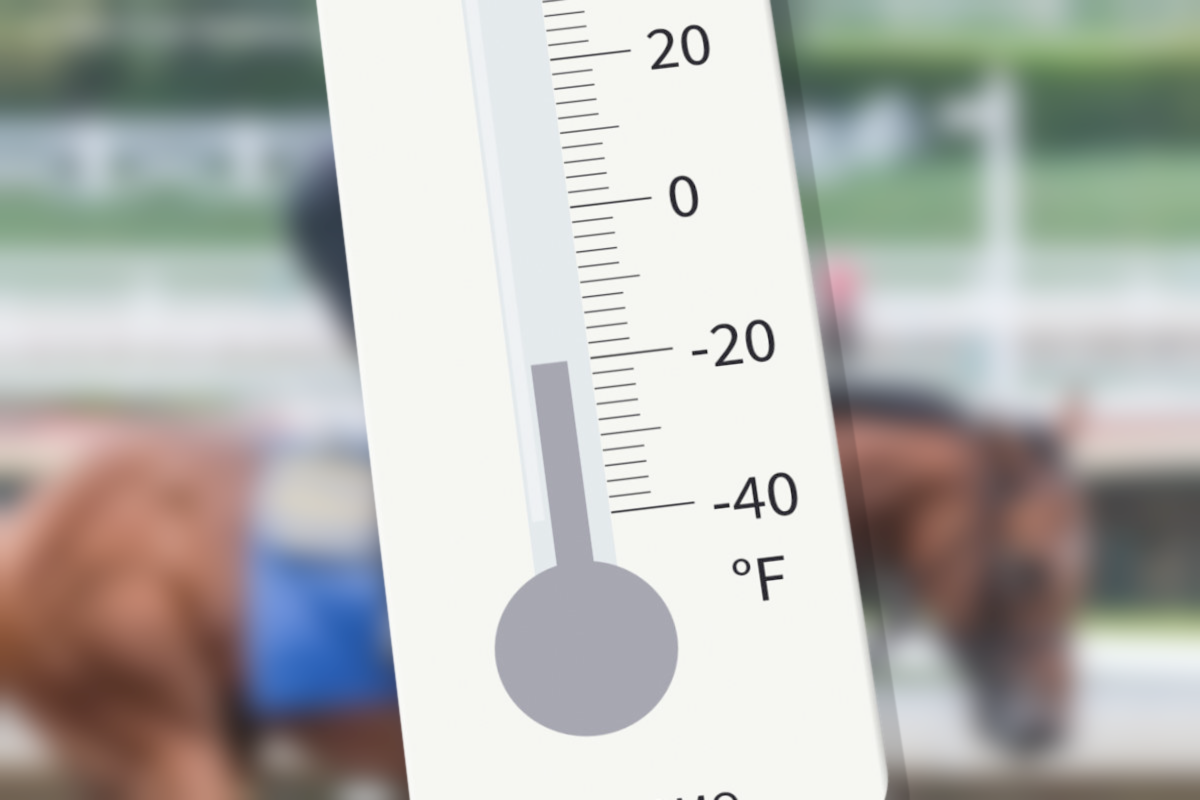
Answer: {"value": -20, "unit": "°F"}
